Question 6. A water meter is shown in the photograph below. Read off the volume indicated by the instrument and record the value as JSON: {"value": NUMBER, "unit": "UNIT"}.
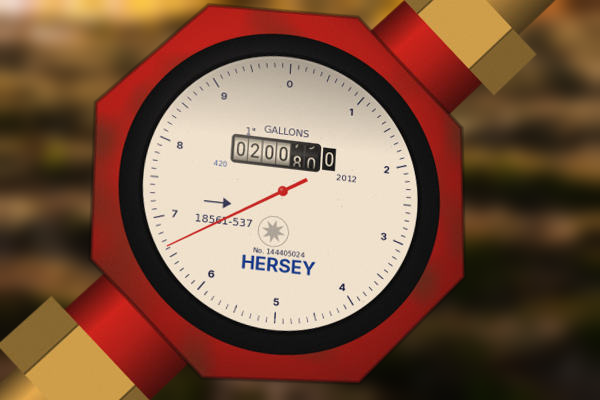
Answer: {"value": 200796.6, "unit": "gal"}
